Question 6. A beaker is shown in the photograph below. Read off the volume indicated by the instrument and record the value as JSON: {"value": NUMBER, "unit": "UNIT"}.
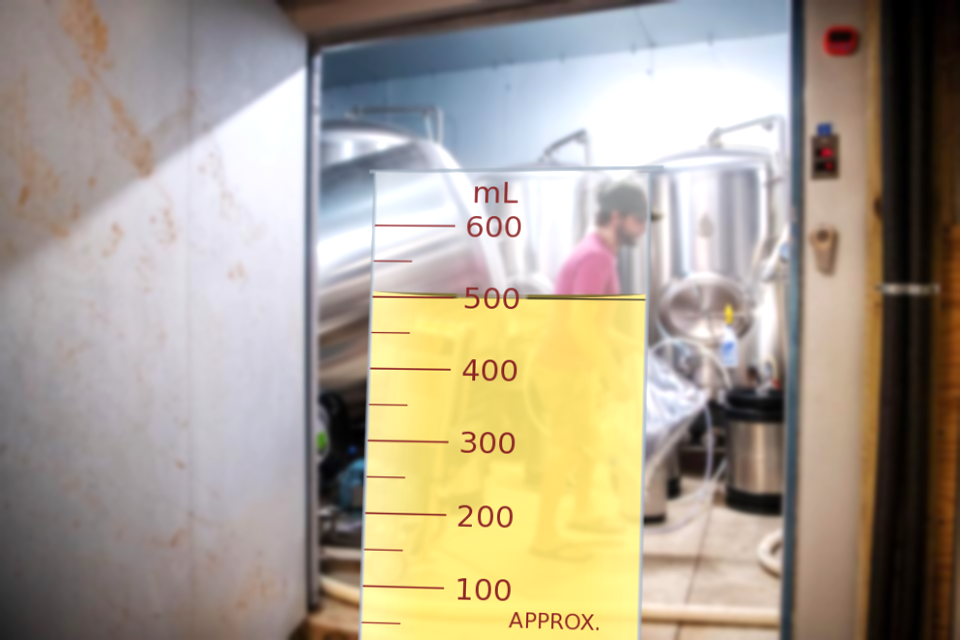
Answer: {"value": 500, "unit": "mL"}
